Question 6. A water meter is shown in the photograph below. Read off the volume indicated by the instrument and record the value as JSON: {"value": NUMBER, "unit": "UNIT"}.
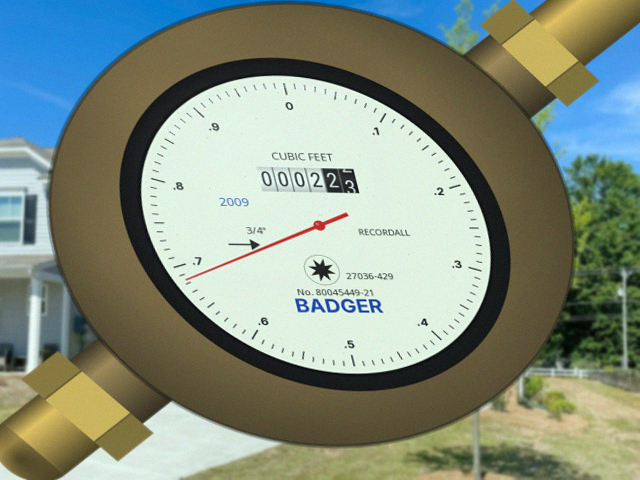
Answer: {"value": 222.68, "unit": "ft³"}
